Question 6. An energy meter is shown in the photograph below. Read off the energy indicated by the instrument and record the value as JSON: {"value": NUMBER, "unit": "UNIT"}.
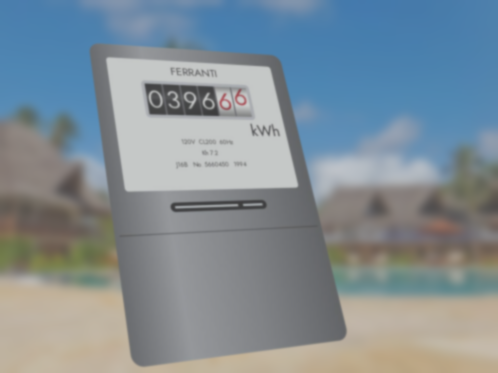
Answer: {"value": 396.66, "unit": "kWh"}
